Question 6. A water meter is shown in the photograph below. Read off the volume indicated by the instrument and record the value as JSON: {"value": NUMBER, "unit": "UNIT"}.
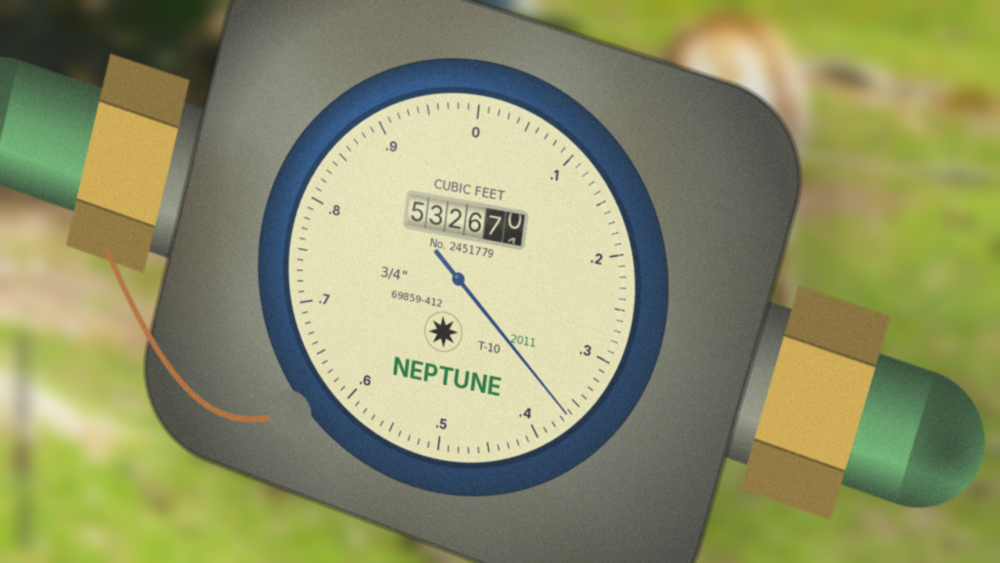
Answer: {"value": 532670.36, "unit": "ft³"}
